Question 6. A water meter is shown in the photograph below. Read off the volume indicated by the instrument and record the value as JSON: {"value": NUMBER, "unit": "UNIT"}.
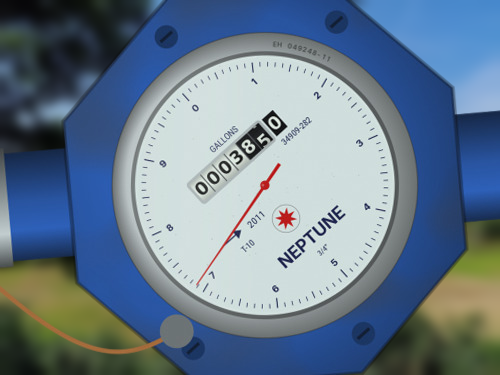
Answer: {"value": 3847.1, "unit": "gal"}
